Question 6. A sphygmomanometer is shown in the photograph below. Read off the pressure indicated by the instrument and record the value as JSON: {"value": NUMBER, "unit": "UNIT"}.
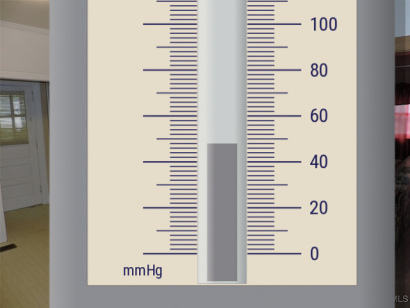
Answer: {"value": 48, "unit": "mmHg"}
